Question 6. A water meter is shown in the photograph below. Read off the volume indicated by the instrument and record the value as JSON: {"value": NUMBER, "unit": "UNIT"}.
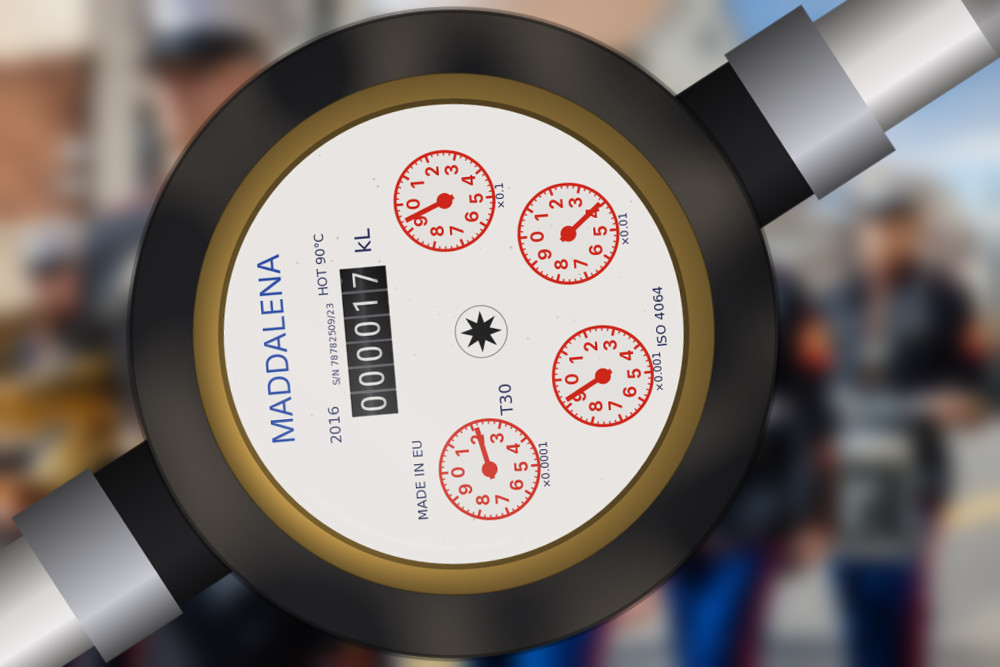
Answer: {"value": 16.9392, "unit": "kL"}
